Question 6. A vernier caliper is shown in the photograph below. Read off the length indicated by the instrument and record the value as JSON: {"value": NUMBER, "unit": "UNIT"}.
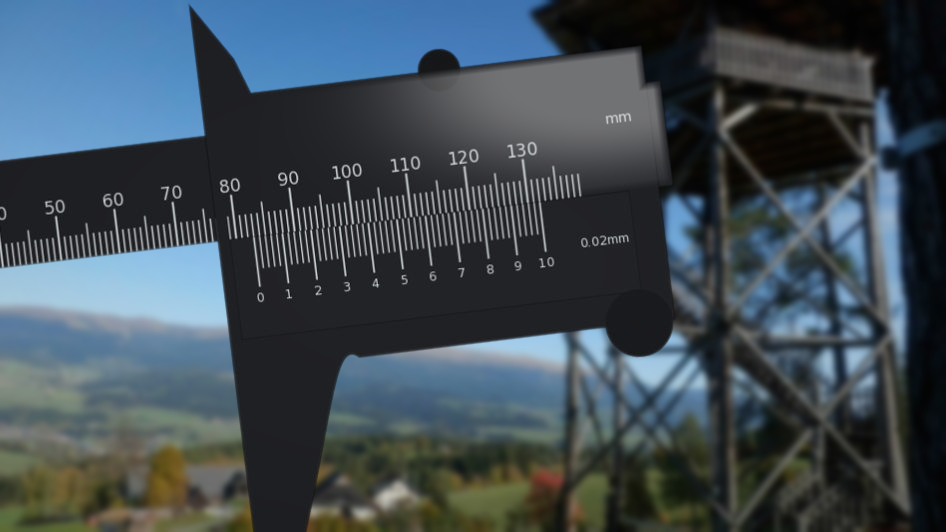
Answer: {"value": 83.0, "unit": "mm"}
